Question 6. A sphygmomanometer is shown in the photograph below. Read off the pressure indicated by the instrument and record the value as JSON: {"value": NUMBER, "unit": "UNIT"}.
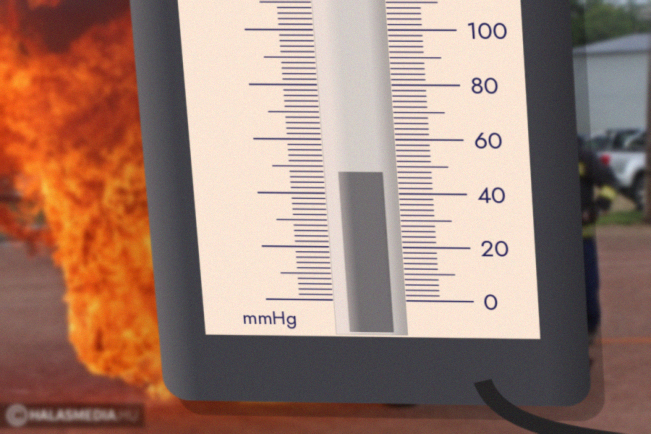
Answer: {"value": 48, "unit": "mmHg"}
